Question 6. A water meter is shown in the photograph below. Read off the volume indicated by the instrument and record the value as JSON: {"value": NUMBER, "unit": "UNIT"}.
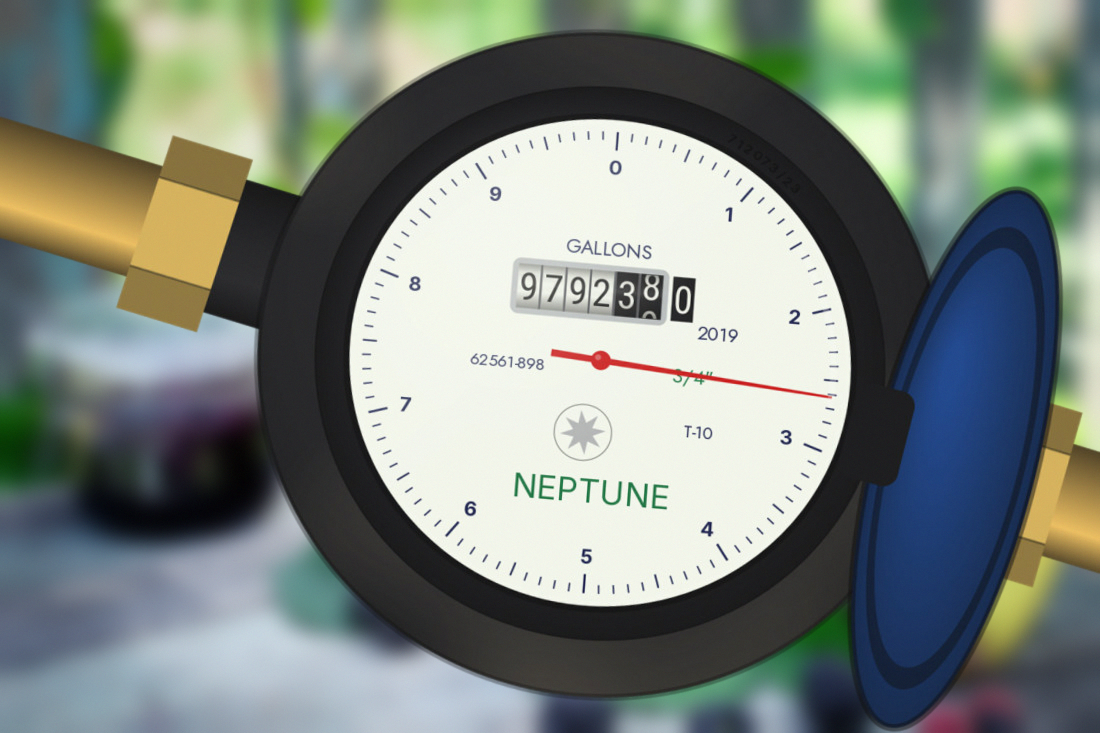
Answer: {"value": 9792382.6, "unit": "gal"}
